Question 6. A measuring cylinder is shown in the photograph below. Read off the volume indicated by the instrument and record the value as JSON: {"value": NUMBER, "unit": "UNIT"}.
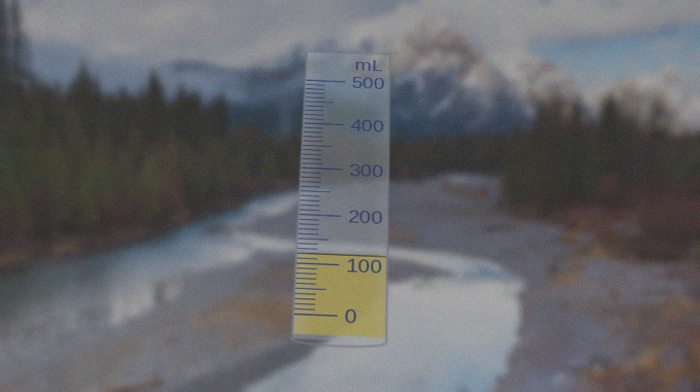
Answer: {"value": 120, "unit": "mL"}
